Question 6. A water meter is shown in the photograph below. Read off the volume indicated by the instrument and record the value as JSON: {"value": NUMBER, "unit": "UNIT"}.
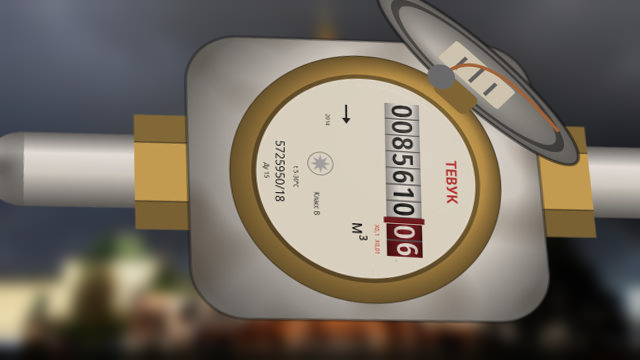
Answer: {"value": 85610.06, "unit": "m³"}
